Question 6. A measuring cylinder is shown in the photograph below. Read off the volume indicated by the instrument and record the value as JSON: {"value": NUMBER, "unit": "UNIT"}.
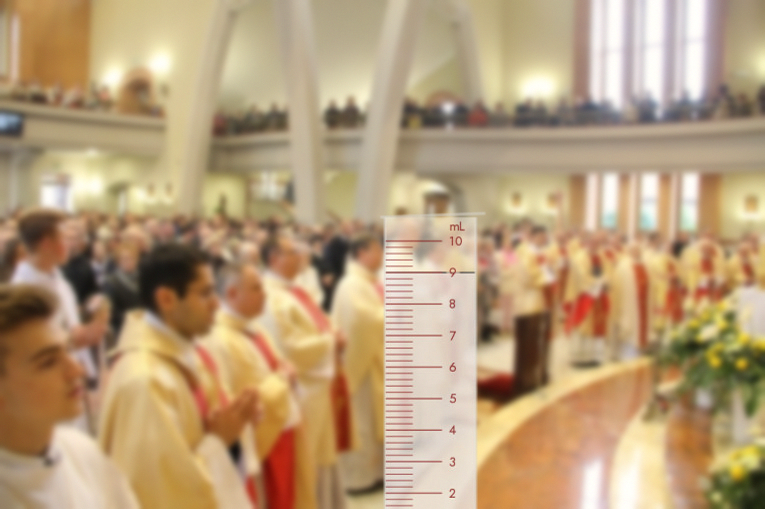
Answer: {"value": 9, "unit": "mL"}
